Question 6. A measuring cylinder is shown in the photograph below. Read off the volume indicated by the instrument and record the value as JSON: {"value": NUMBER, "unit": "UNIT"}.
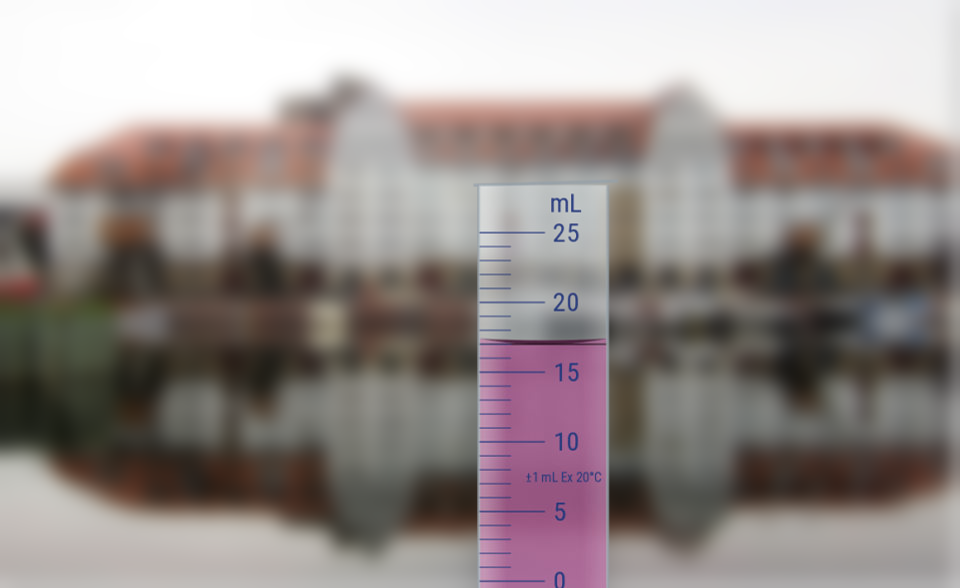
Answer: {"value": 17, "unit": "mL"}
